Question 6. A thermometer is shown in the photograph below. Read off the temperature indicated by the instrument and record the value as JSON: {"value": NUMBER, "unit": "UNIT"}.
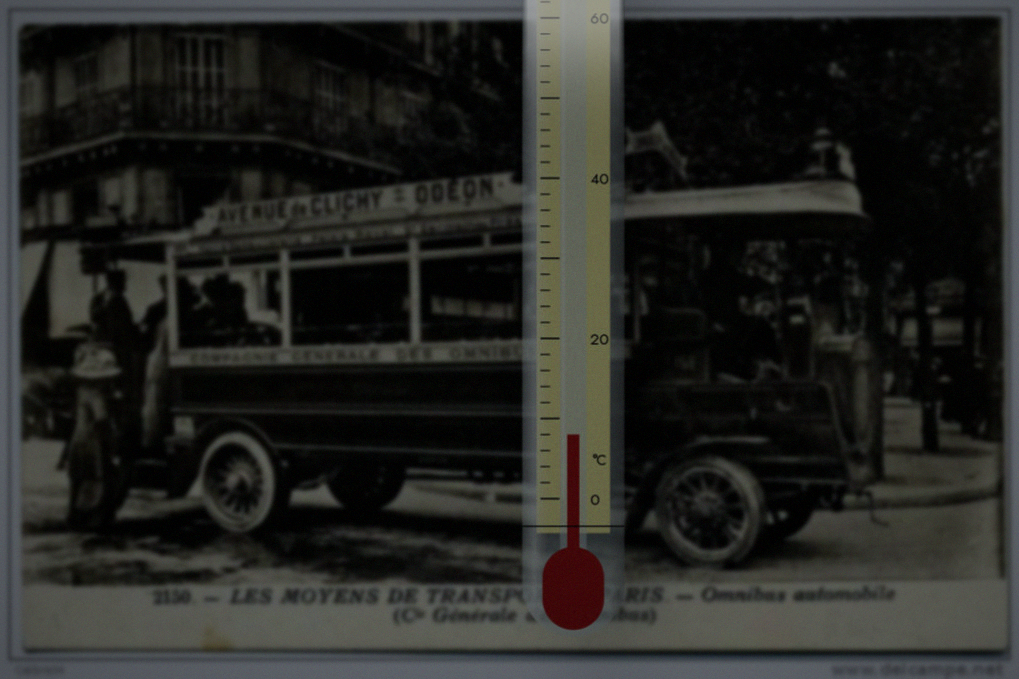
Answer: {"value": 8, "unit": "°C"}
